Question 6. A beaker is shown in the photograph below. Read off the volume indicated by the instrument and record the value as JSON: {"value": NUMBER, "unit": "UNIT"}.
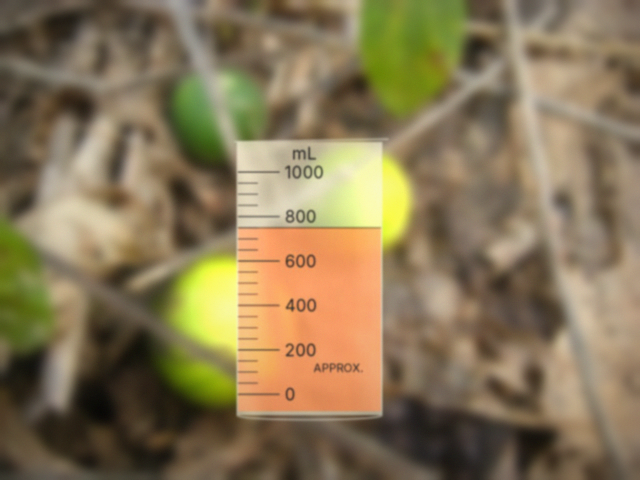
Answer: {"value": 750, "unit": "mL"}
